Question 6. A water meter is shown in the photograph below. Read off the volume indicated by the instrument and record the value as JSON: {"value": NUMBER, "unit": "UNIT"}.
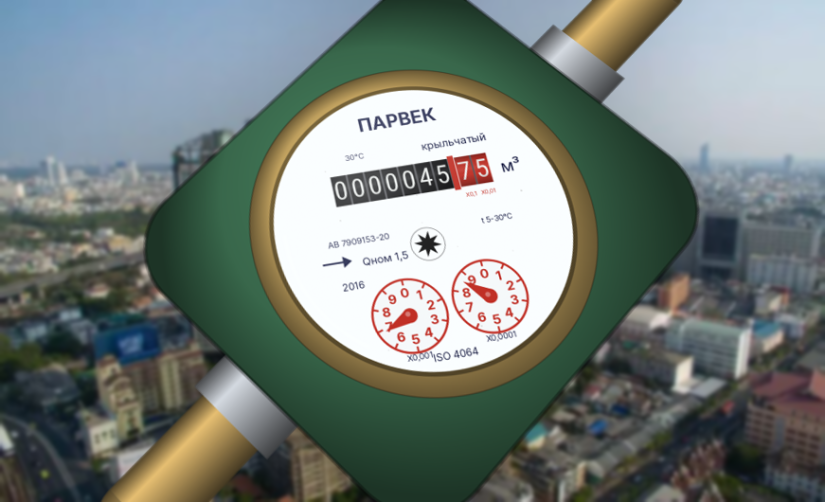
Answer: {"value": 45.7568, "unit": "m³"}
